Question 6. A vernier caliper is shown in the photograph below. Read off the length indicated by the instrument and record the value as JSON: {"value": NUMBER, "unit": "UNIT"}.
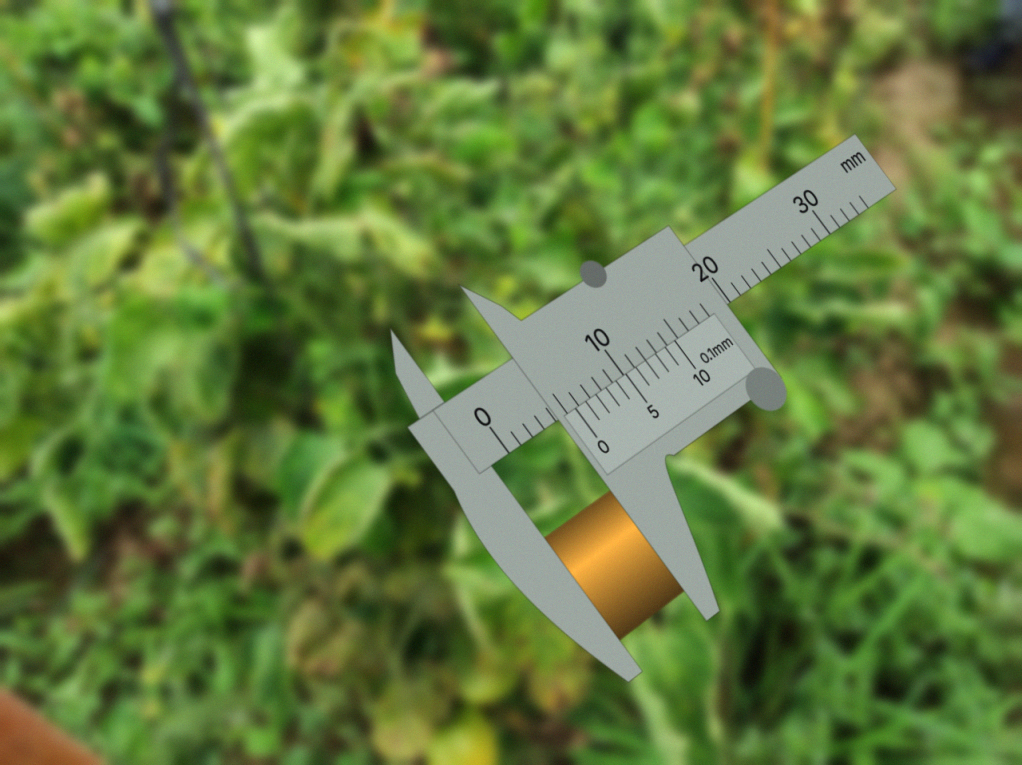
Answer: {"value": 5.7, "unit": "mm"}
